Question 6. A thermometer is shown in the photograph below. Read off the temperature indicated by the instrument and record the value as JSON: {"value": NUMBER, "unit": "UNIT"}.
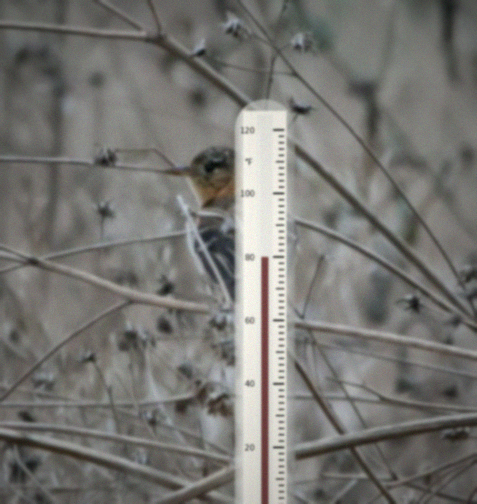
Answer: {"value": 80, "unit": "°F"}
